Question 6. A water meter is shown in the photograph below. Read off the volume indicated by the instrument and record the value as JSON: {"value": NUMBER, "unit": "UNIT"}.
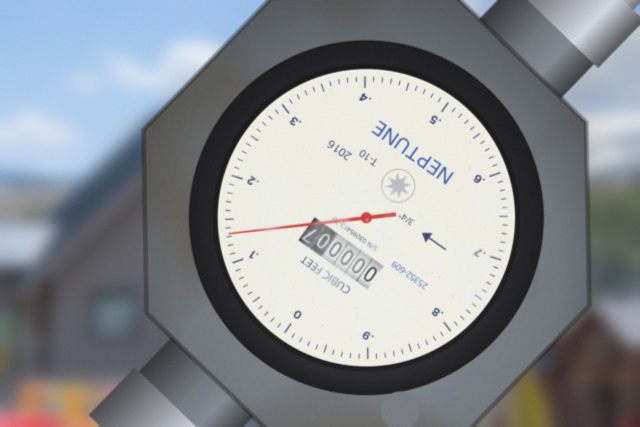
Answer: {"value": 7.13, "unit": "ft³"}
